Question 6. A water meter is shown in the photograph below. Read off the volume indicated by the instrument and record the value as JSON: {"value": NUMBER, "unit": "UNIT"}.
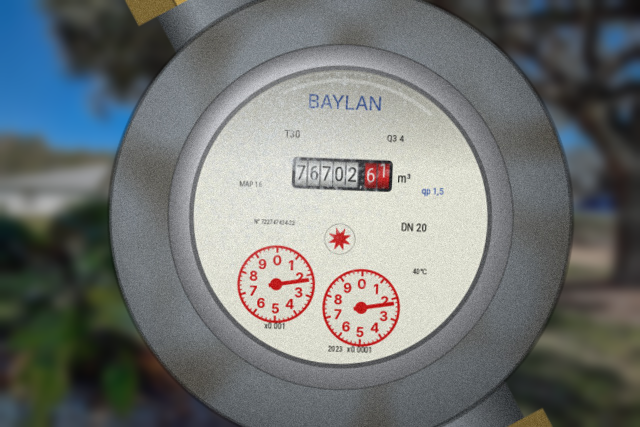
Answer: {"value": 76702.6122, "unit": "m³"}
